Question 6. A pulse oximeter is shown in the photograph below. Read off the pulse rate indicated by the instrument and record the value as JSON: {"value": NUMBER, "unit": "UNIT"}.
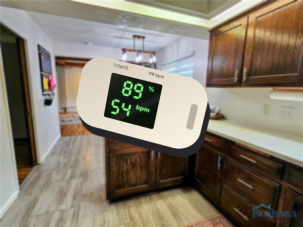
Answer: {"value": 54, "unit": "bpm"}
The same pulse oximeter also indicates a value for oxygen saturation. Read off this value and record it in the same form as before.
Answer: {"value": 89, "unit": "%"}
